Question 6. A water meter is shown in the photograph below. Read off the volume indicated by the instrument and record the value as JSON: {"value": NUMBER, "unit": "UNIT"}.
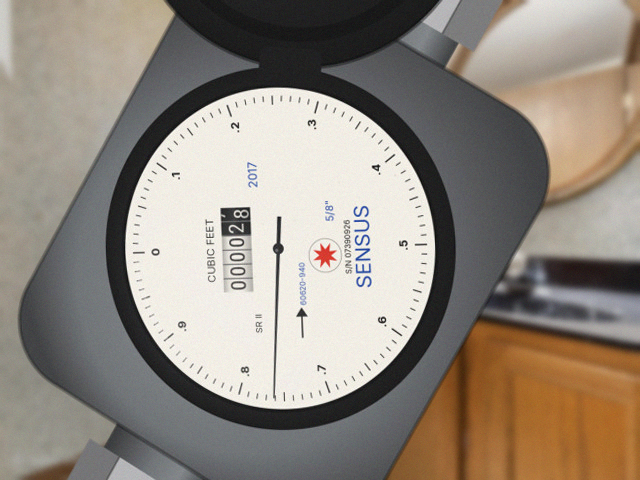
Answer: {"value": 27.76, "unit": "ft³"}
